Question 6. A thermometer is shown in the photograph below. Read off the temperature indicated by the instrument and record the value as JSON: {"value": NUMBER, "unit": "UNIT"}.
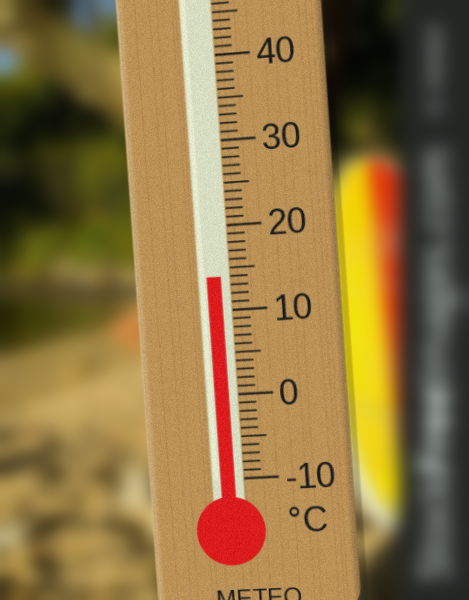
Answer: {"value": 14, "unit": "°C"}
